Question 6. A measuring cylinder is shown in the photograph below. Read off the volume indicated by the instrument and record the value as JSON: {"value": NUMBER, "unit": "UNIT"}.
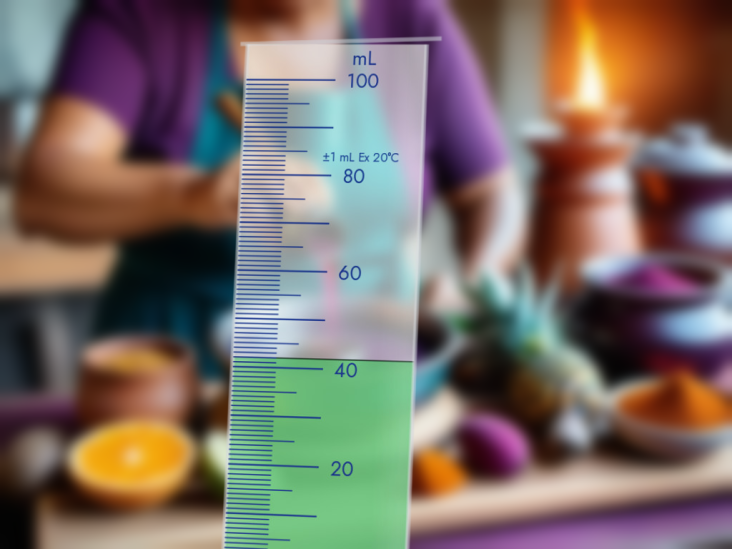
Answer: {"value": 42, "unit": "mL"}
